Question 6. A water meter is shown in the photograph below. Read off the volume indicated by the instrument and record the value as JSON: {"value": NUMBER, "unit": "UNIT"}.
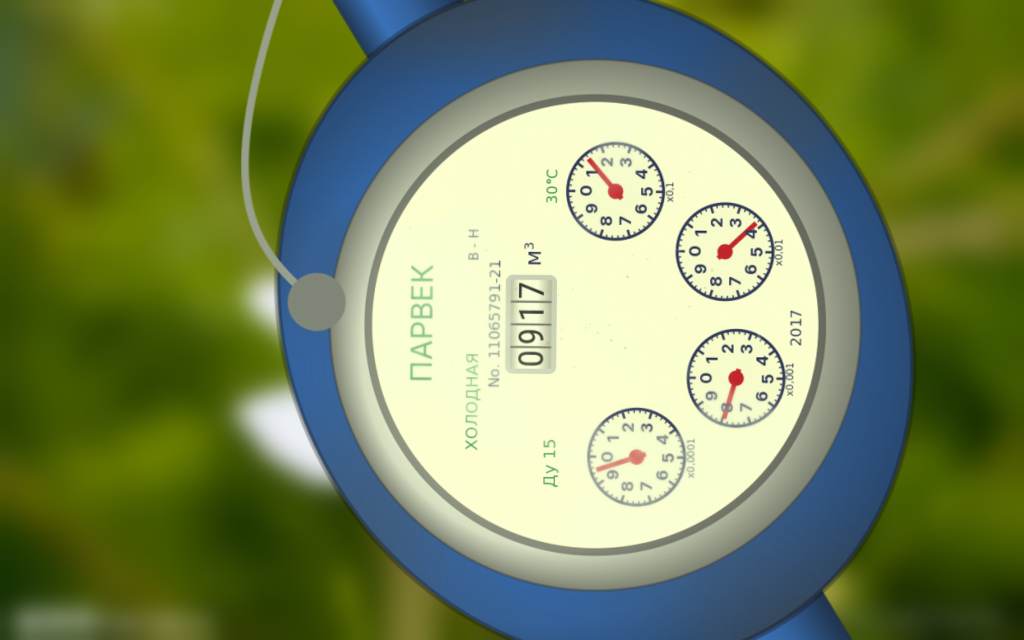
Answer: {"value": 917.1379, "unit": "m³"}
